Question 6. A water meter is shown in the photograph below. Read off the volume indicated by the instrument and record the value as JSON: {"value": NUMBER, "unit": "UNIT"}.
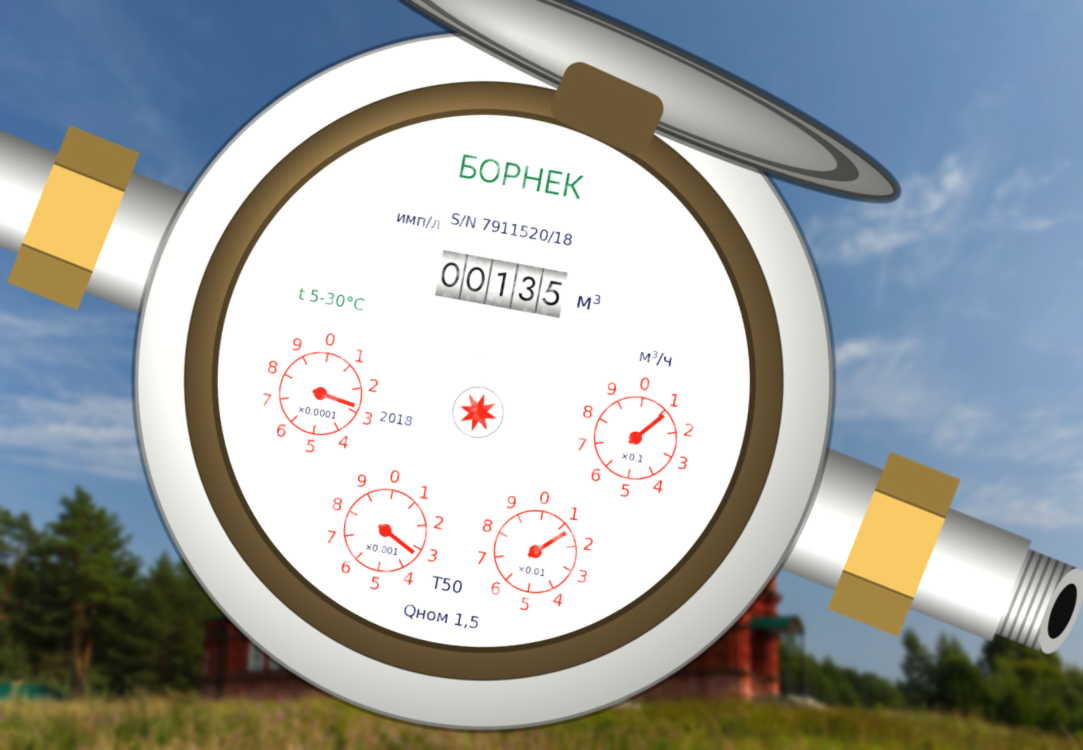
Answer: {"value": 135.1132, "unit": "m³"}
